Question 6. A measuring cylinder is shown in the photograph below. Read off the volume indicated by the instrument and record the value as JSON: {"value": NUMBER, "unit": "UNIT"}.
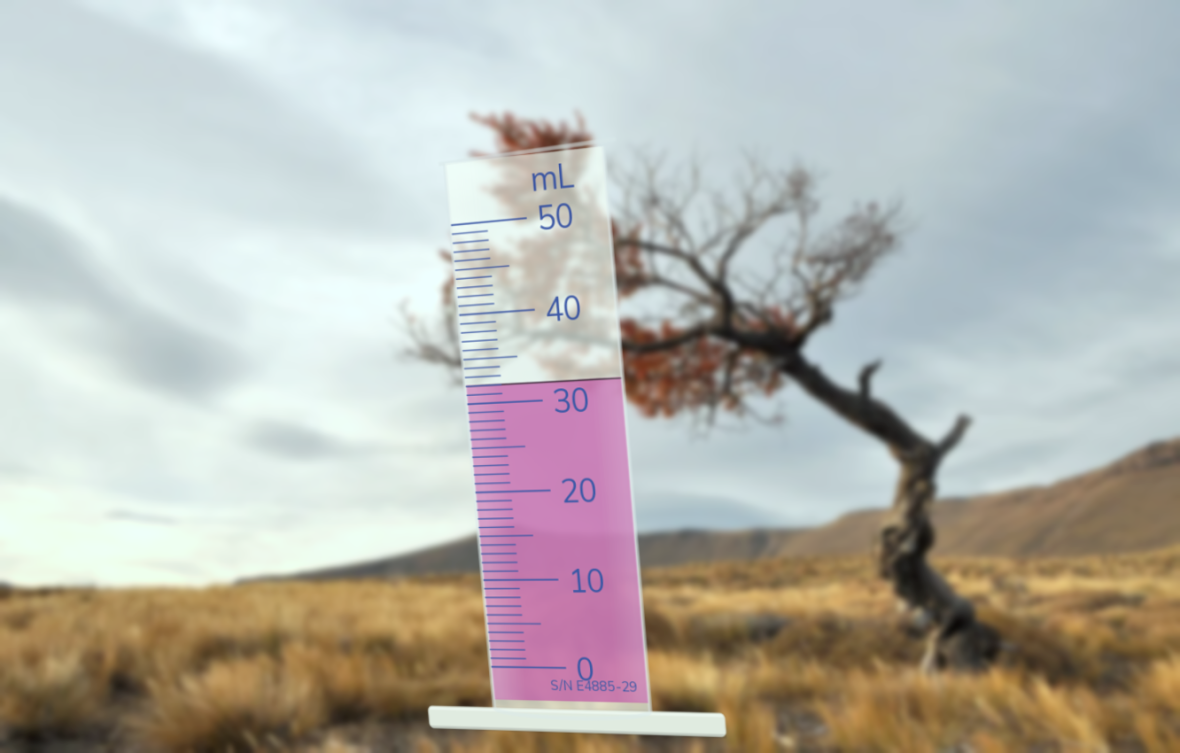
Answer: {"value": 32, "unit": "mL"}
